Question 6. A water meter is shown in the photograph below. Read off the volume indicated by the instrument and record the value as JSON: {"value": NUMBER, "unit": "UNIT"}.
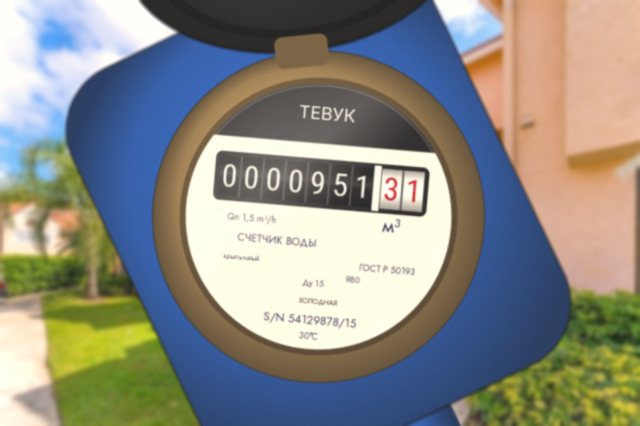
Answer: {"value": 951.31, "unit": "m³"}
